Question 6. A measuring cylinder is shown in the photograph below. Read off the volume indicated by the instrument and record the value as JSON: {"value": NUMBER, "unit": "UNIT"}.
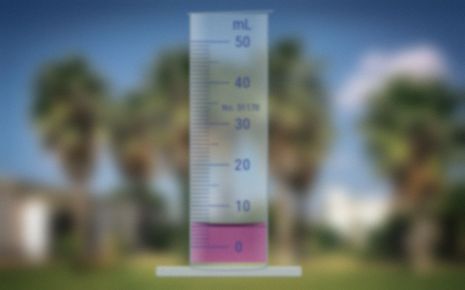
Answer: {"value": 5, "unit": "mL"}
